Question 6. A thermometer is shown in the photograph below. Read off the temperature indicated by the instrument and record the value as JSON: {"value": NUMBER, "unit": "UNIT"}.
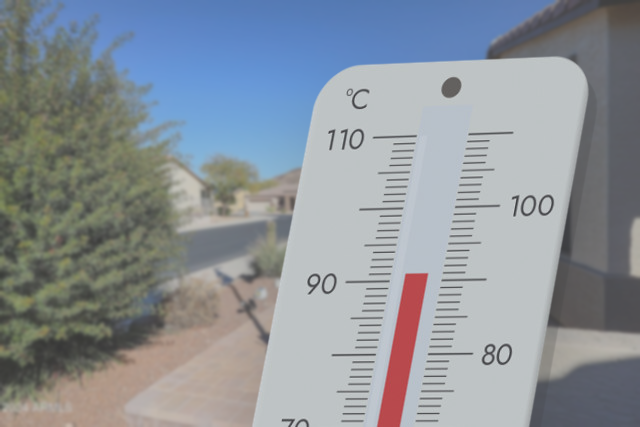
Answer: {"value": 91, "unit": "°C"}
